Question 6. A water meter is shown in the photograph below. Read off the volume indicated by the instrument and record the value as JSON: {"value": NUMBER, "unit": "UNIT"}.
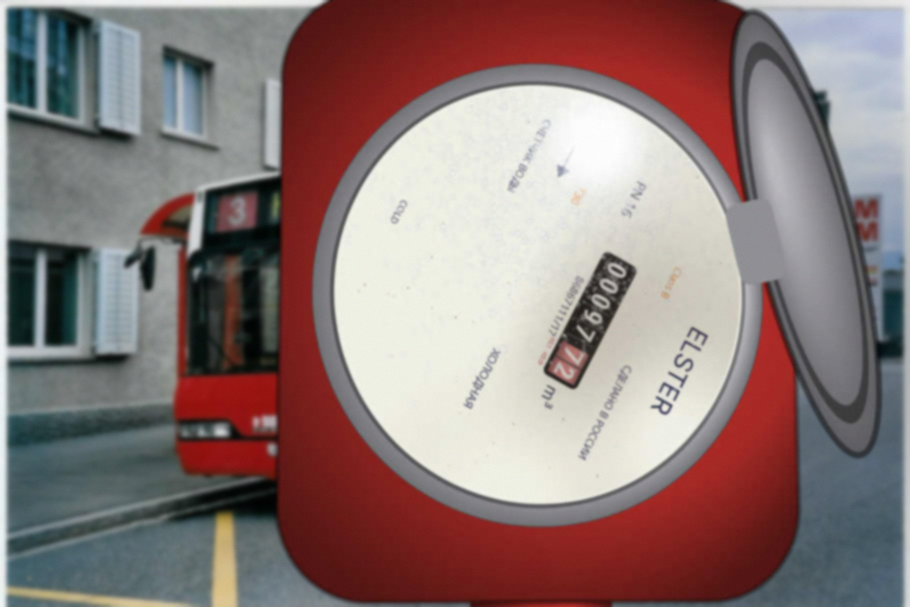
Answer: {"value": 97.72, "unit": "m³"}
